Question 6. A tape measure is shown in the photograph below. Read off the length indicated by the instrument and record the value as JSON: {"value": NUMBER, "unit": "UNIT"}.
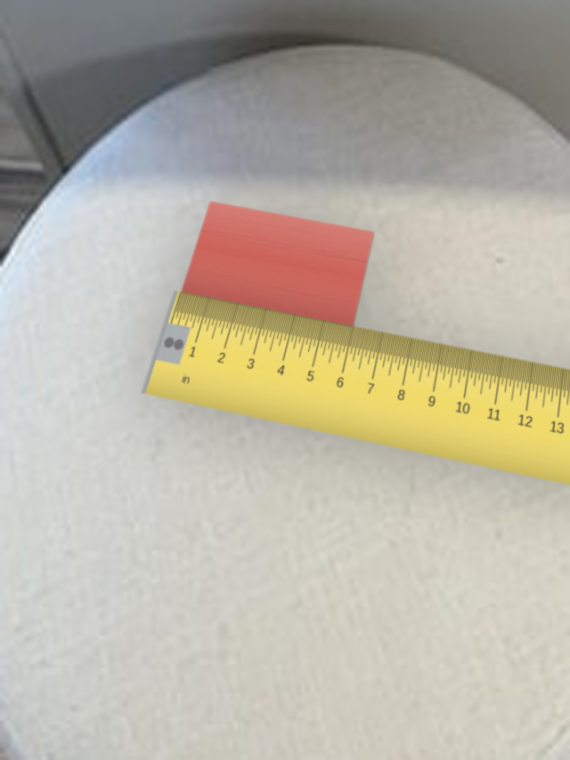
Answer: {"value": 6, "unit": "in"}
